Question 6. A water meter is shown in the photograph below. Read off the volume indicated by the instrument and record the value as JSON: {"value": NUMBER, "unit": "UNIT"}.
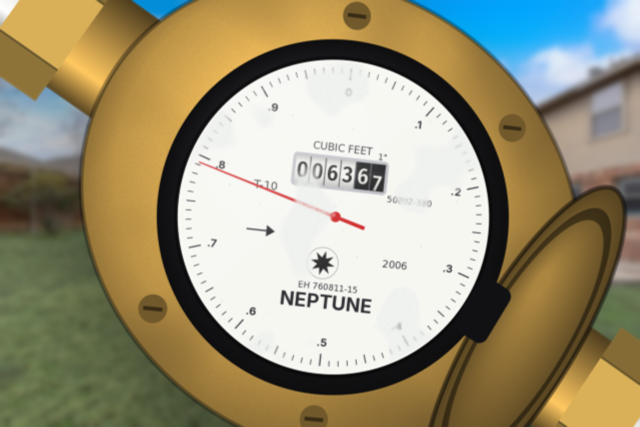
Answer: {"value": 6366.79, "unit": "ft³"}
